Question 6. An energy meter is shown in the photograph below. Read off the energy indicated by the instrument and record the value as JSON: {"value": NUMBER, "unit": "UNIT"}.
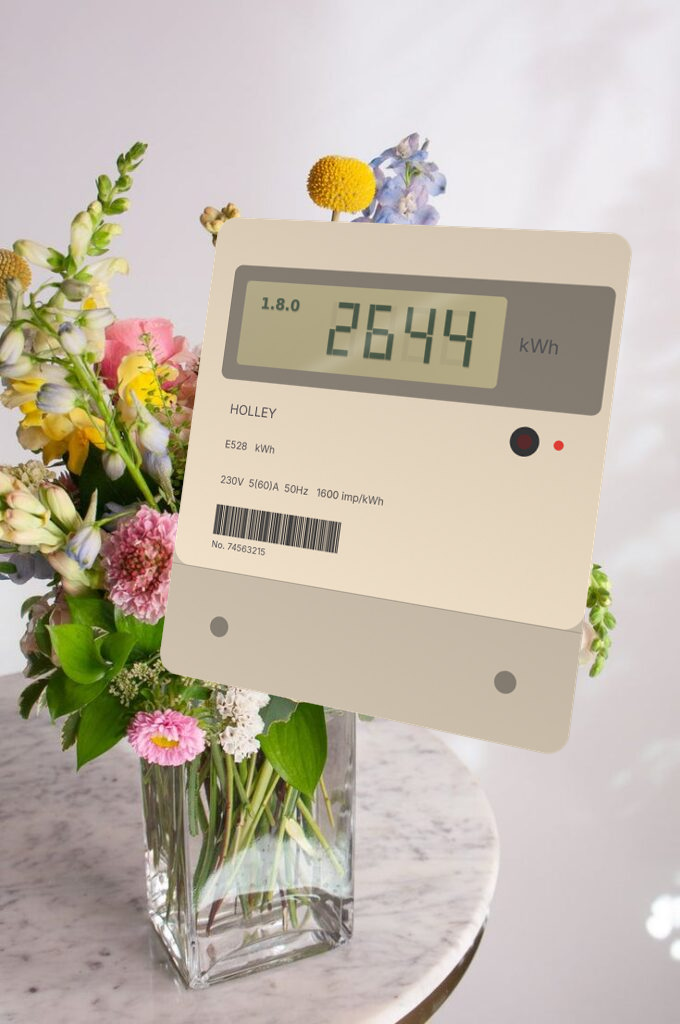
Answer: {"value": 2644, "unit": "kWh"}
